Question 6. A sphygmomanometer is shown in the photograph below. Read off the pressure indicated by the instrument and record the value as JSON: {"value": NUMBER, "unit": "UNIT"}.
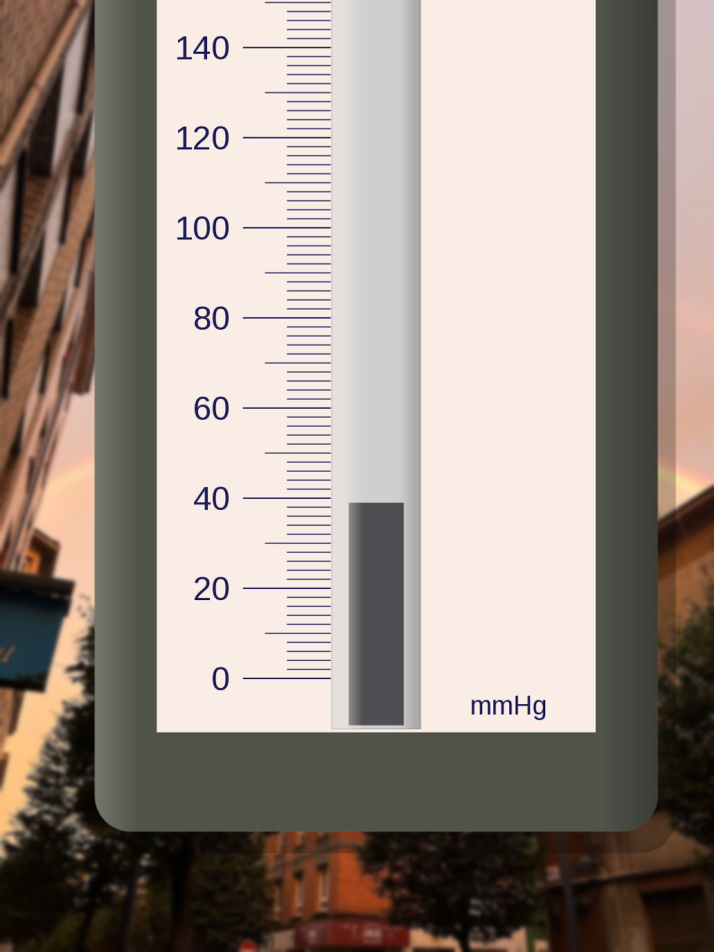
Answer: {"value": 39, "unit": "mmHg"}
